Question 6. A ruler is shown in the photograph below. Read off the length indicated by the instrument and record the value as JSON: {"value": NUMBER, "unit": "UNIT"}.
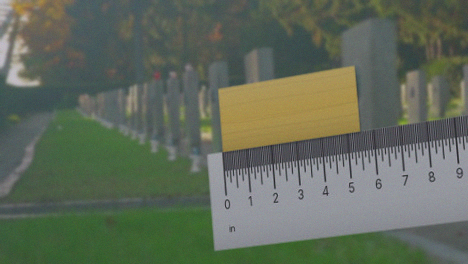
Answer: {"value": 5.5, "unit": "in"}
